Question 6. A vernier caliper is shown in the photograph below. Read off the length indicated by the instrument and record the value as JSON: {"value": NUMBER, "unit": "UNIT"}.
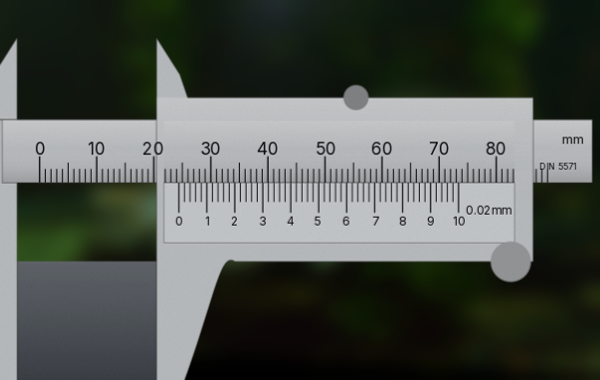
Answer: {"value": 24.4, "unit": "mm"}
